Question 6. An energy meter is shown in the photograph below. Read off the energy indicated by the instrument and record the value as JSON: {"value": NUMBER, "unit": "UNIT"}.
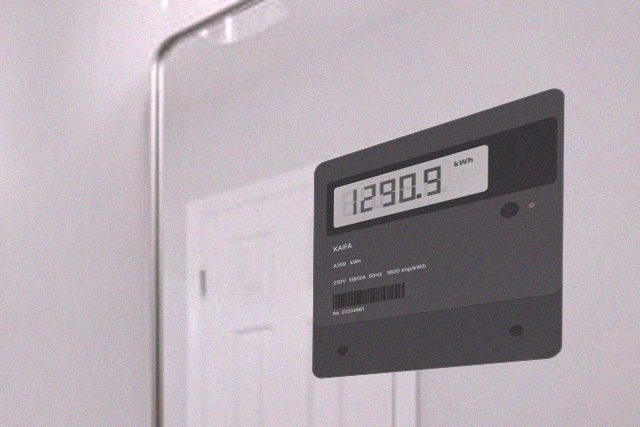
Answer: {"value": 1290.9, "unit": "kWh"}
